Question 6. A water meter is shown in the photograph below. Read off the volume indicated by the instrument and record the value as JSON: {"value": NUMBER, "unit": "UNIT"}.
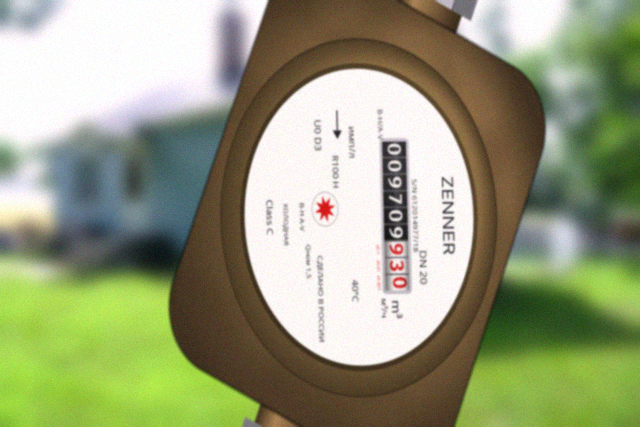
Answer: {"value": 9709.930, "unit": "m³"}
